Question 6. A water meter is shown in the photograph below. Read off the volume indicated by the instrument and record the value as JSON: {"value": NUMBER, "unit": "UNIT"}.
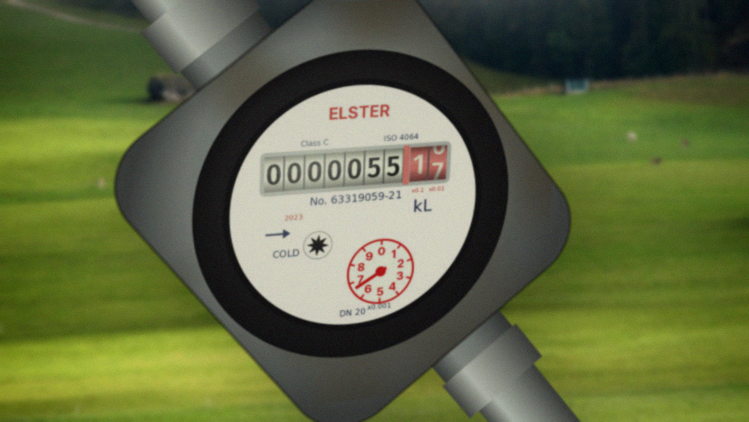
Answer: {"value": 55.166, "unit": "kL"}
